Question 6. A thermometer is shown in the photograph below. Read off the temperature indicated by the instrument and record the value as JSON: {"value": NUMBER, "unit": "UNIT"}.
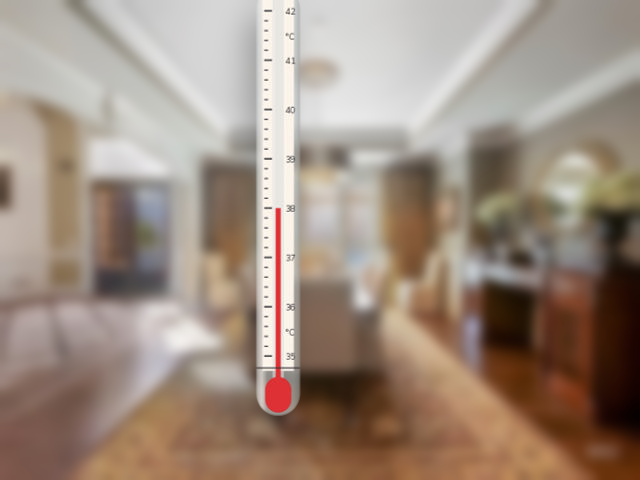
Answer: {"value": 38, "unit": "°C"}
